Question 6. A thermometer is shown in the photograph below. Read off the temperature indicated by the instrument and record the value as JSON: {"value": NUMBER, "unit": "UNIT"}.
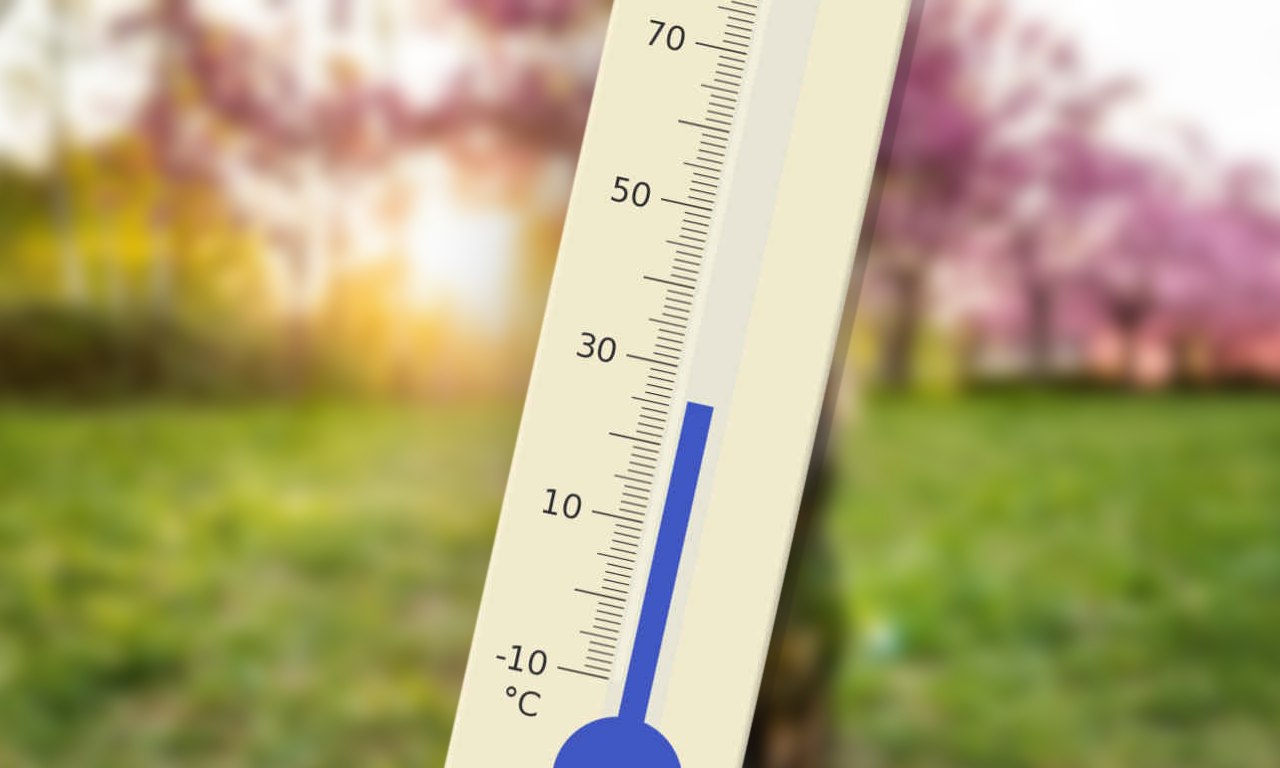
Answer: {"value": 26, "unit": "°C"}
